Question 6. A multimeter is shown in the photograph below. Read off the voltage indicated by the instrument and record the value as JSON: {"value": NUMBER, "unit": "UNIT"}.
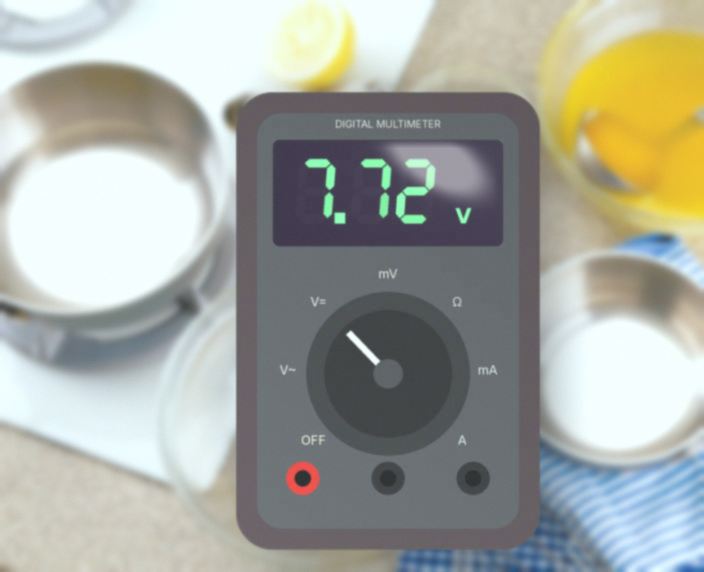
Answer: {"value": 7.72, "unit": "V"}
